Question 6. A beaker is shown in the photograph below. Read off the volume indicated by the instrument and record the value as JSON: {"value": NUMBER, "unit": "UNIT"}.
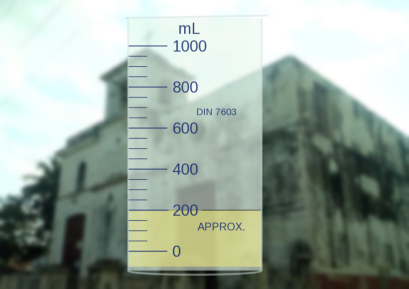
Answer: {"value": 200, "unit": "mL"}
